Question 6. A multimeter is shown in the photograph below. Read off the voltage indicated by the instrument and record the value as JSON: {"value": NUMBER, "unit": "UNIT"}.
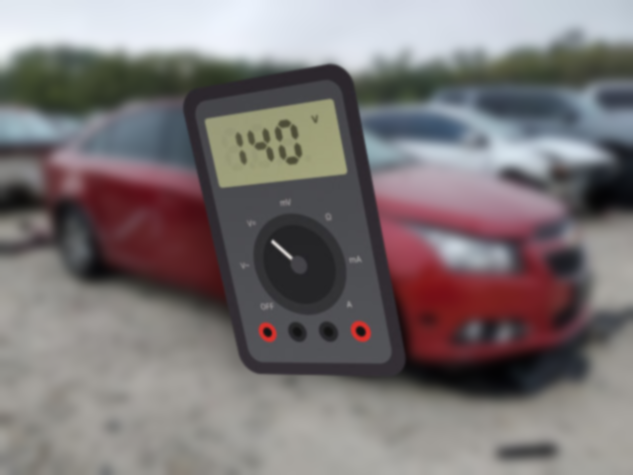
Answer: {"value": 140, "unit": "V"}
